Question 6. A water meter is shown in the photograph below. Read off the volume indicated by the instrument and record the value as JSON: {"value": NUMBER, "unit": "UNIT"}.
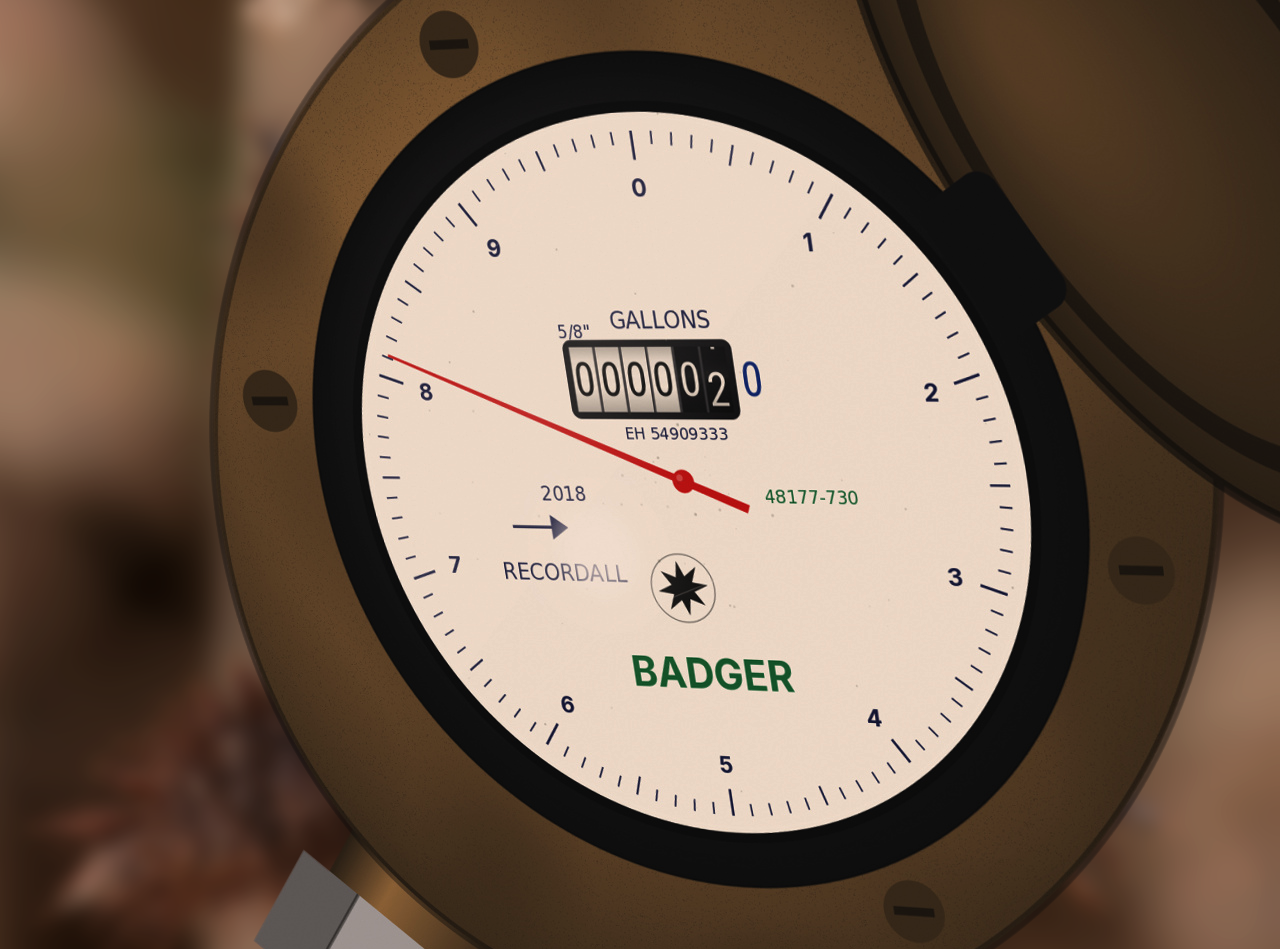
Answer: {"value": 18.1, "unit": "gal"}
